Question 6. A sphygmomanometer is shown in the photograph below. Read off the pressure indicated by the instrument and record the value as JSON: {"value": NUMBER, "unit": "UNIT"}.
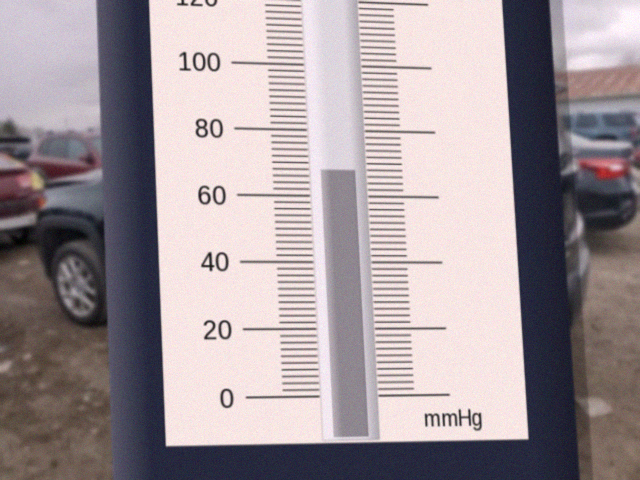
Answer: {"value": 68, "unit": "mmHg"}
